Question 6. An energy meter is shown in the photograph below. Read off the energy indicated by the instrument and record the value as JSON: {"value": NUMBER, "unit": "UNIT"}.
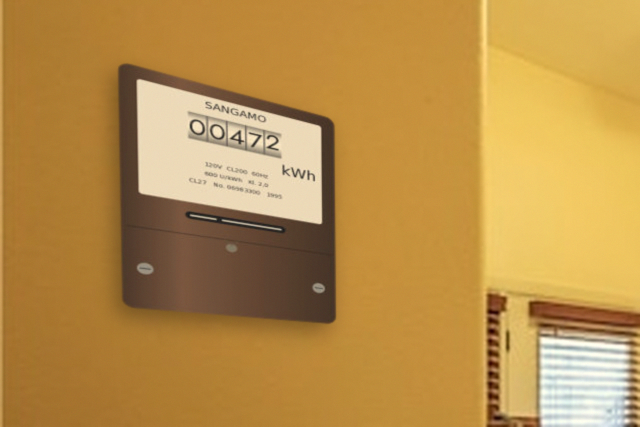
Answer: {"value": 472, "unit": "kWh"}
